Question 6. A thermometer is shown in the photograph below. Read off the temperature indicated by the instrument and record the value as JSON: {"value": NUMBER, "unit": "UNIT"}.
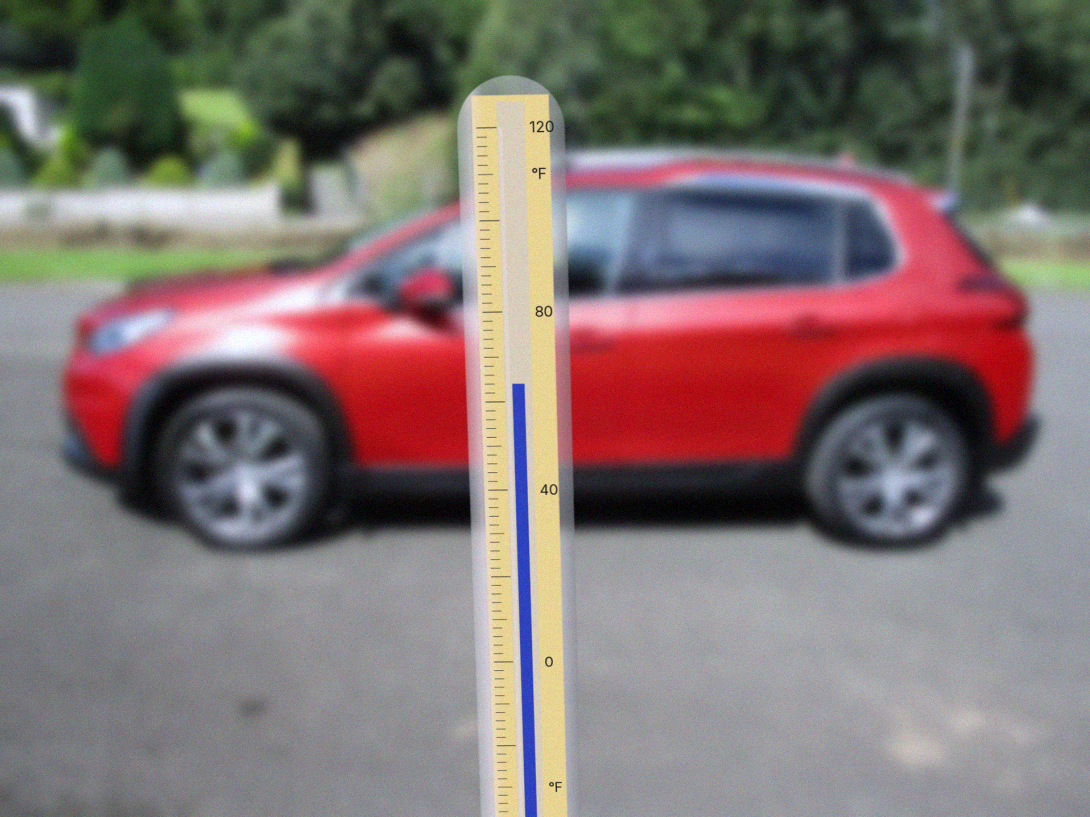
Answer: {"value": 64, "unit": "°F"}
